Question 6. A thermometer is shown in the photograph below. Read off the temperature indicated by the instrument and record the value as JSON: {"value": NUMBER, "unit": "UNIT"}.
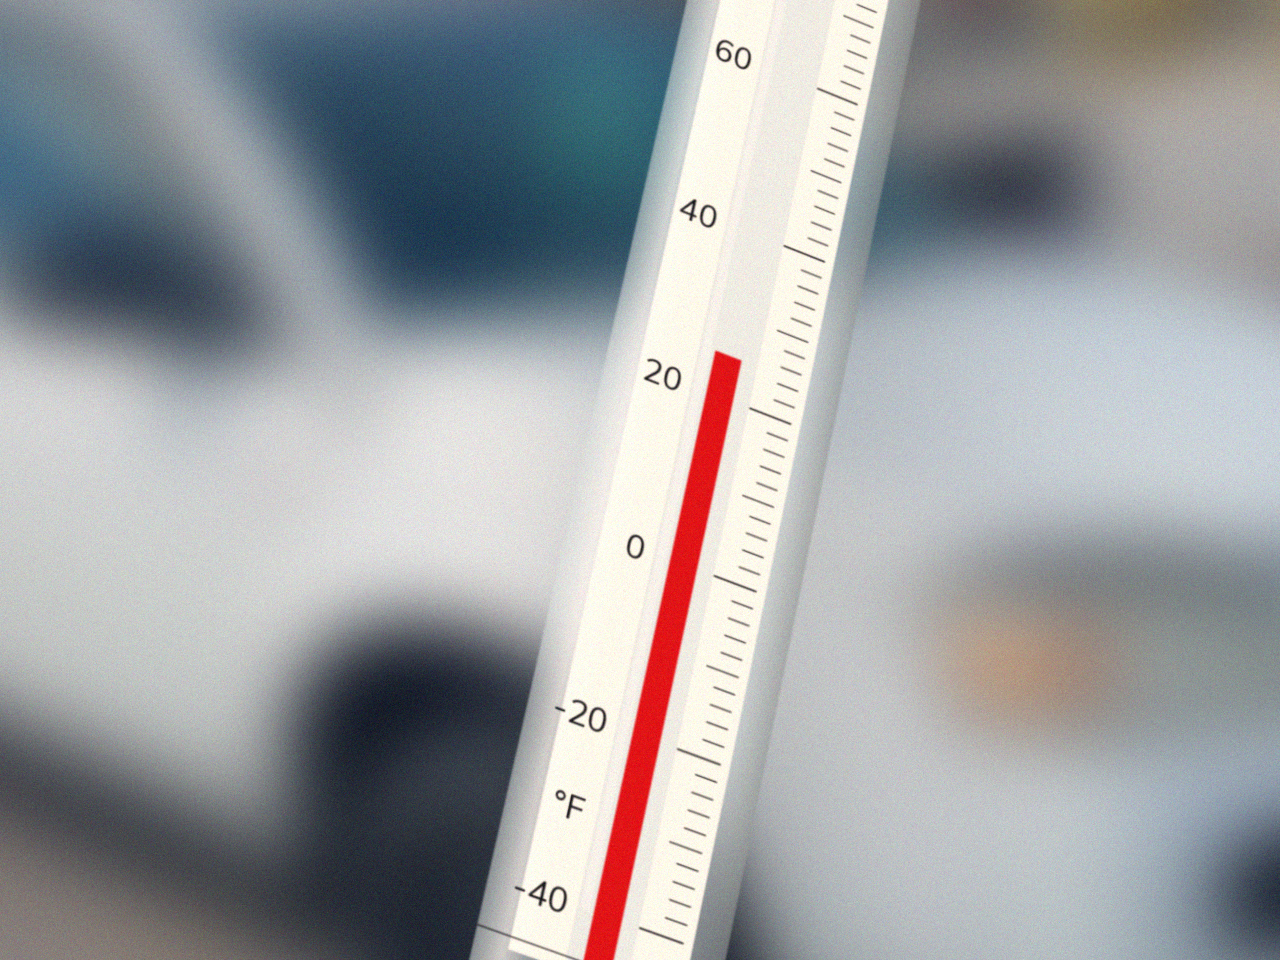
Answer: {"value": 25, "unit": "°F"}
